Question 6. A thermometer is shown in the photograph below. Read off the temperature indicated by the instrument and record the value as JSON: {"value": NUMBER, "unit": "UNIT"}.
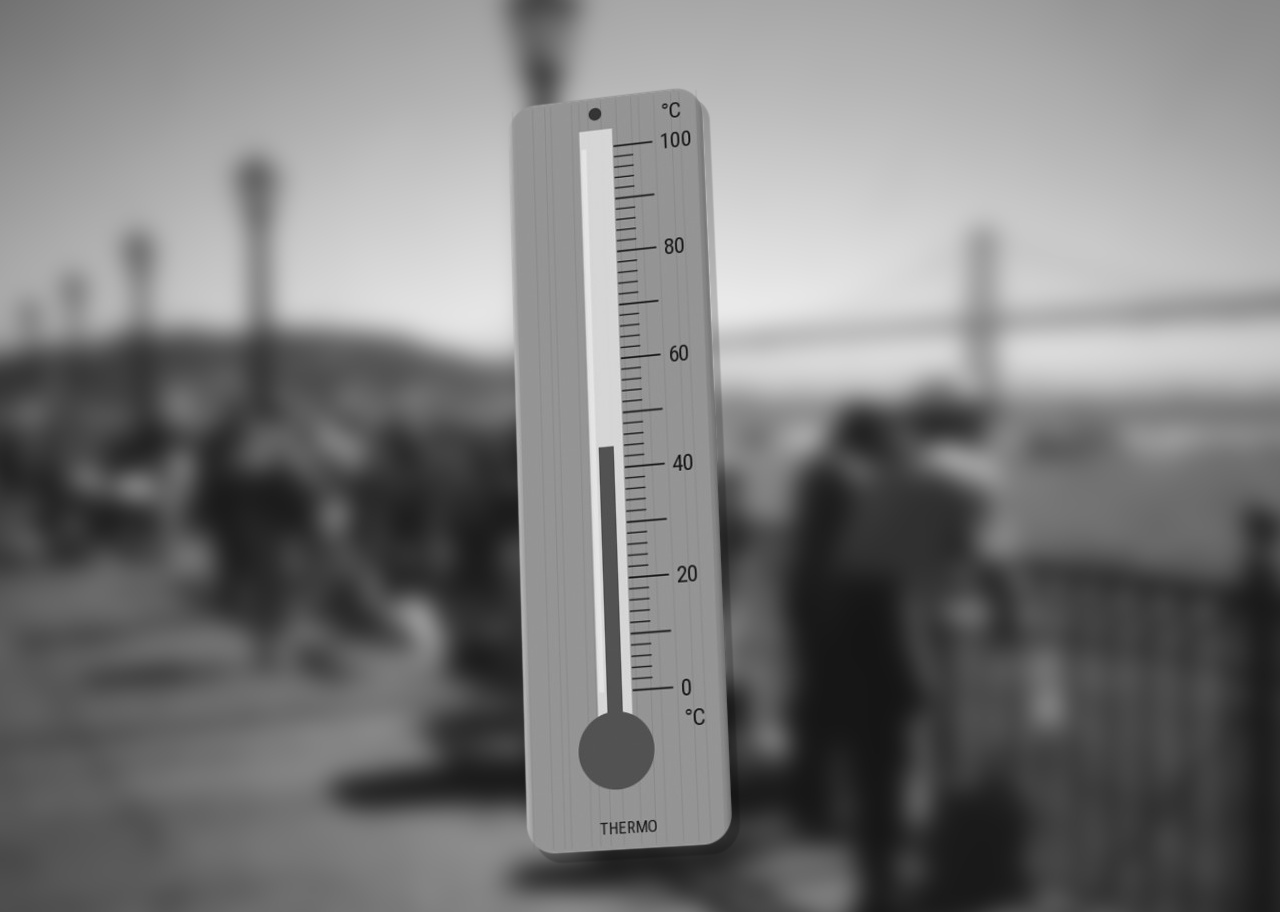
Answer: {"value": 44, "unit": "°C"}
